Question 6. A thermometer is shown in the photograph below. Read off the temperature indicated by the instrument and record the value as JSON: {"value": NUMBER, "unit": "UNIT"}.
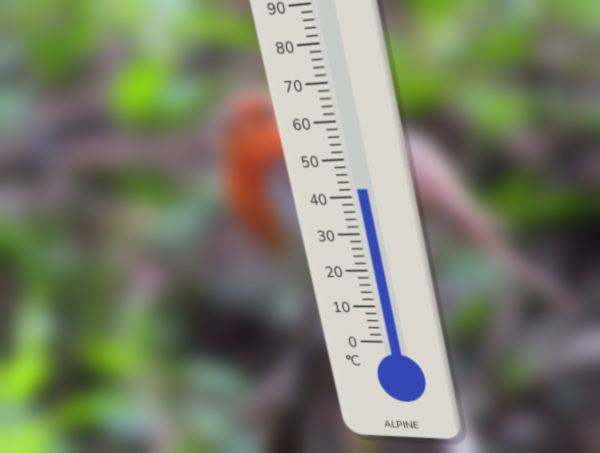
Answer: {"value": 42, "unit": "°C"}
